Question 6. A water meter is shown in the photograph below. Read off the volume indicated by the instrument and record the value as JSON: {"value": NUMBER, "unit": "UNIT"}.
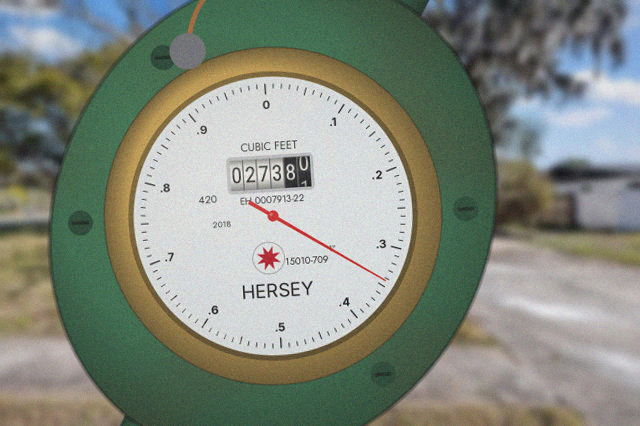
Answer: {"value": 27380.34, "unit": "ft³"}
